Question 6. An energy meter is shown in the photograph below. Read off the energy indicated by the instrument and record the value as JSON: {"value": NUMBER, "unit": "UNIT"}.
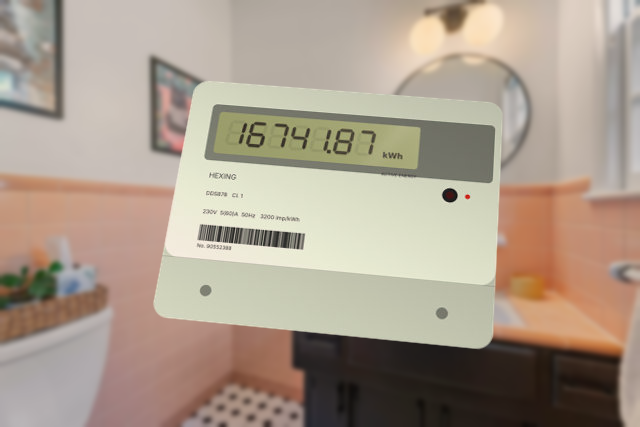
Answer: {"value": 16741.87, "unit": "kWh"}
